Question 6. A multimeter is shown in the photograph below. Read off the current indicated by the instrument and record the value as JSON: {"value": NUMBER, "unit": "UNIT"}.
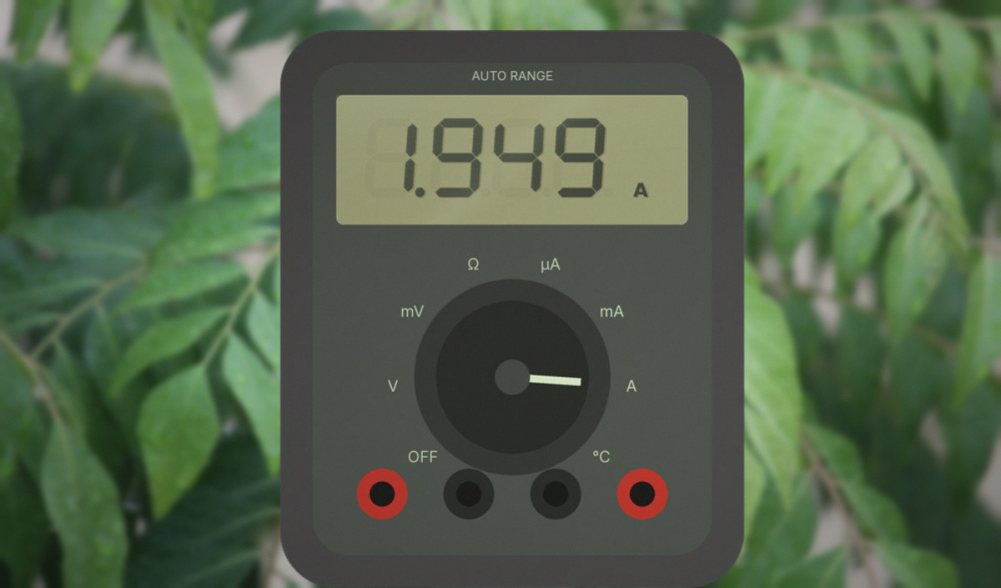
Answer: {"value": 1.949, "unit": "A"}
